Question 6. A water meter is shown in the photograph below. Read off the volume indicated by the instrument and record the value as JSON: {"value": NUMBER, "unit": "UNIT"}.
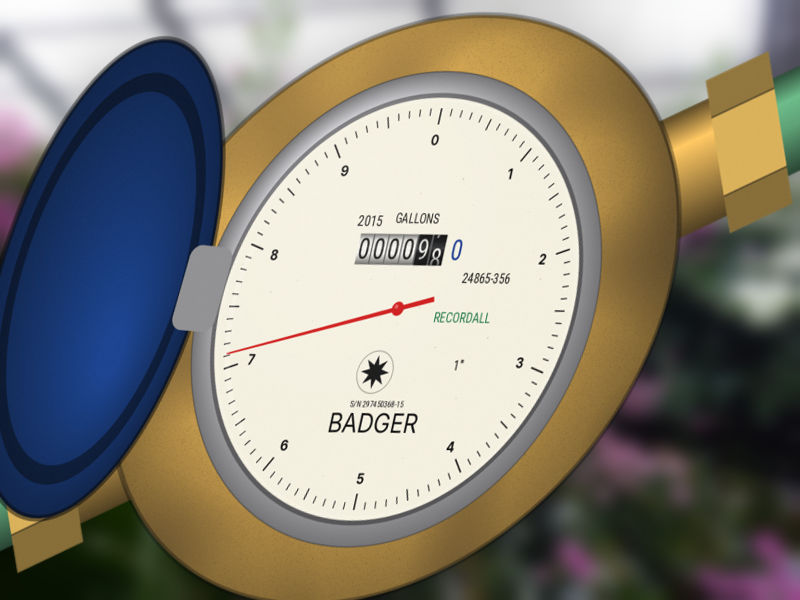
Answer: {"value": 977.1, "unit": "gal"}
